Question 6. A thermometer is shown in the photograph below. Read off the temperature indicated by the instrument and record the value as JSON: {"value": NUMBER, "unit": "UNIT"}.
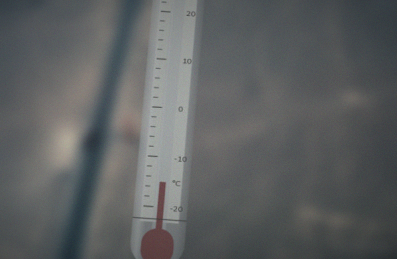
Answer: {"value": -15, "unit": "°C"}
